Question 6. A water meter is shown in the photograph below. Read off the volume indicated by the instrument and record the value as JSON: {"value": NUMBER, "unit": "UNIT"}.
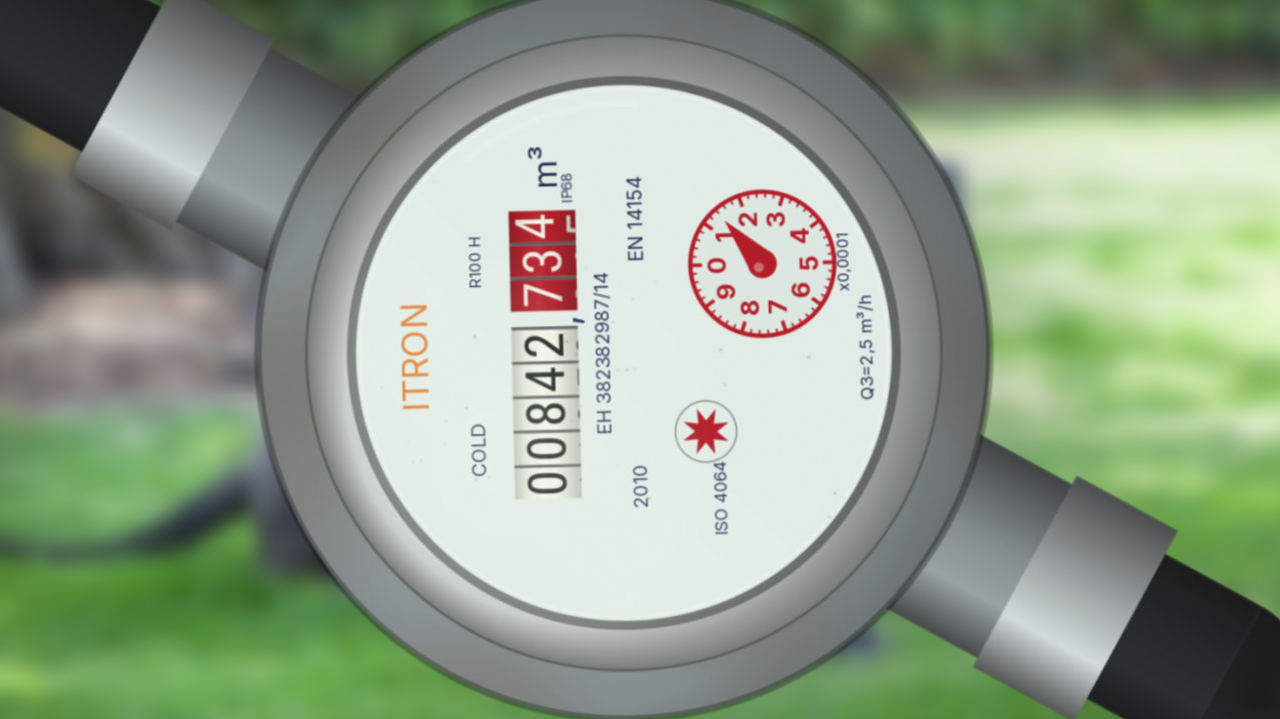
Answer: {"value": 842.7341, "unit": "m³"}
